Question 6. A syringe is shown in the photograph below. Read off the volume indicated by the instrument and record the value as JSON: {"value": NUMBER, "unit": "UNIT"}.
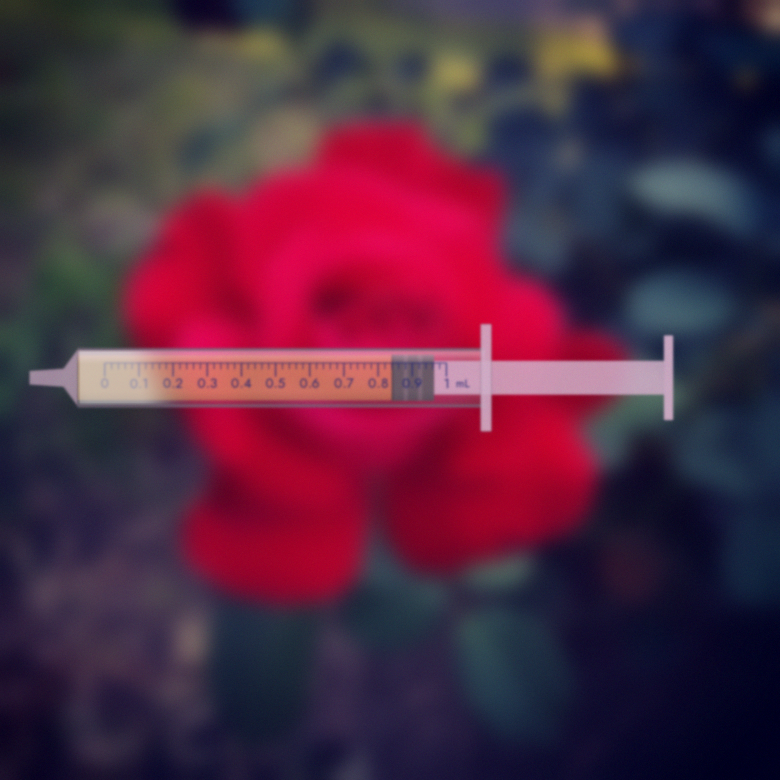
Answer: {"value": 0.84, "unit": "mL"}
